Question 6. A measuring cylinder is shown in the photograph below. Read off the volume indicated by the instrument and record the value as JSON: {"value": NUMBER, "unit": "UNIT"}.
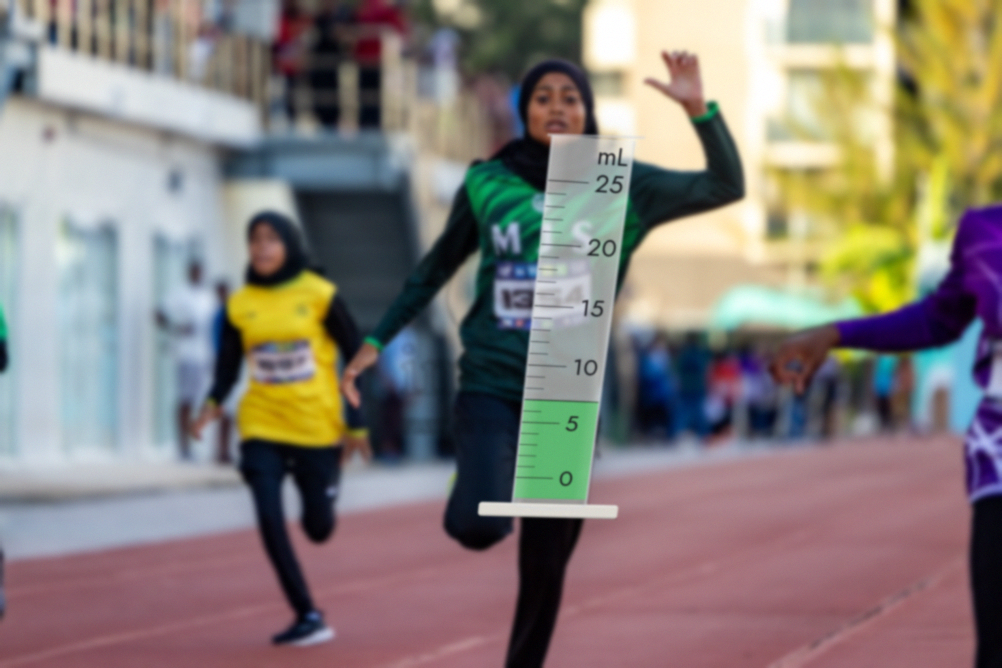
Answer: {"value": 7, "unit": "mL"}
